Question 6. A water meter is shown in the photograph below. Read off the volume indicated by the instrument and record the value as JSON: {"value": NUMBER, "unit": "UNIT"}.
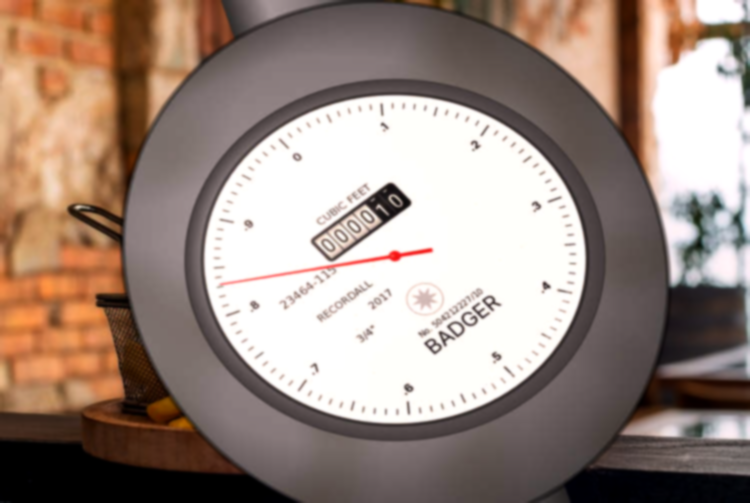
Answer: {"value": 9.83, "unit": "ft³"}
